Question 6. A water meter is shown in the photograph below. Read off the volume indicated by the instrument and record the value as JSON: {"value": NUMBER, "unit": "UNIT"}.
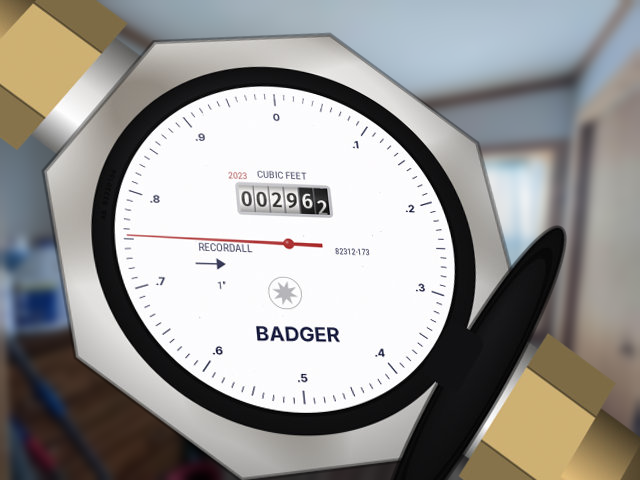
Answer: {"value": 2961.75, "unit": "ft³"}
